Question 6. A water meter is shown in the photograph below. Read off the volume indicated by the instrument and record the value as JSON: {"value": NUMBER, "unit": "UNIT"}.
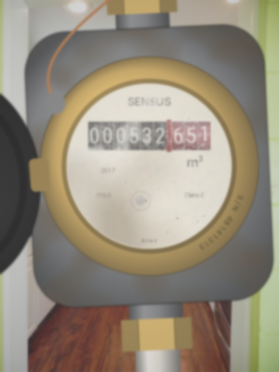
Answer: {"value": 532.651, "unit": "m³"}
